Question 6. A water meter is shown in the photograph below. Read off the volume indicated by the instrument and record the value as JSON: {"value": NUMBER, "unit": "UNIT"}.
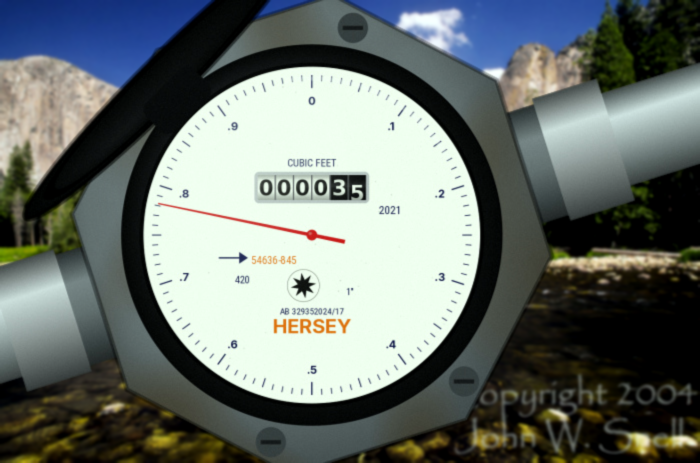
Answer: {"value": 34.78, "unit": "ft³"}
